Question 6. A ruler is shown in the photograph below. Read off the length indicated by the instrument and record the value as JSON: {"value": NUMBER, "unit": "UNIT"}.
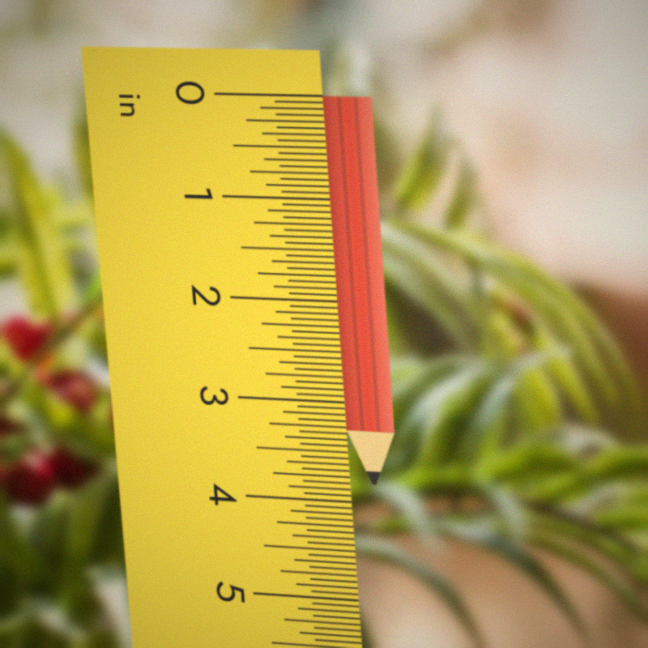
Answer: {"value": 3.8125, "unit": "in"}
